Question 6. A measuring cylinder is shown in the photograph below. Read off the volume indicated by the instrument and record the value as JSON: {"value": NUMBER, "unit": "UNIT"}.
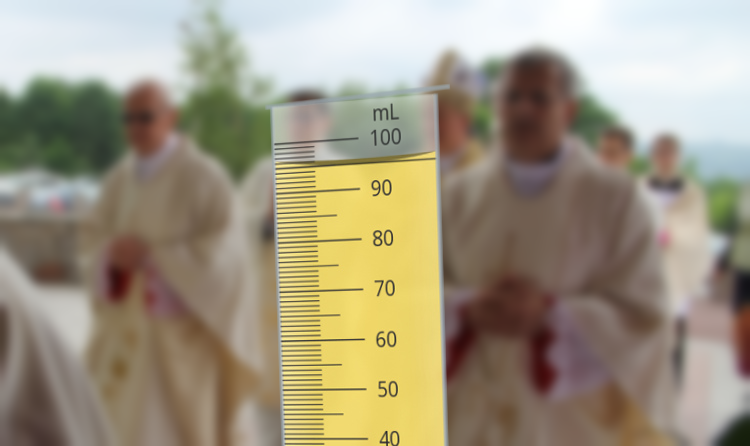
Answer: {"value": 95, "unit": "mL"}
